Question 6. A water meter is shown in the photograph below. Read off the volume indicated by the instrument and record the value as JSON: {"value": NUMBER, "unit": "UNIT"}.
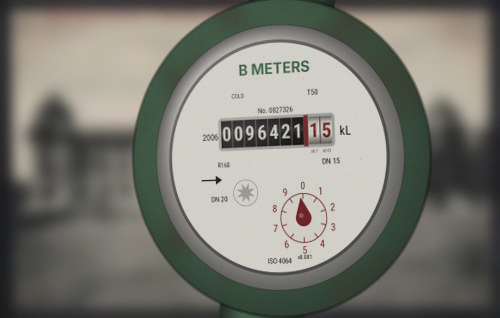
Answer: {"value": 96421.149, "unit": "kL"}
